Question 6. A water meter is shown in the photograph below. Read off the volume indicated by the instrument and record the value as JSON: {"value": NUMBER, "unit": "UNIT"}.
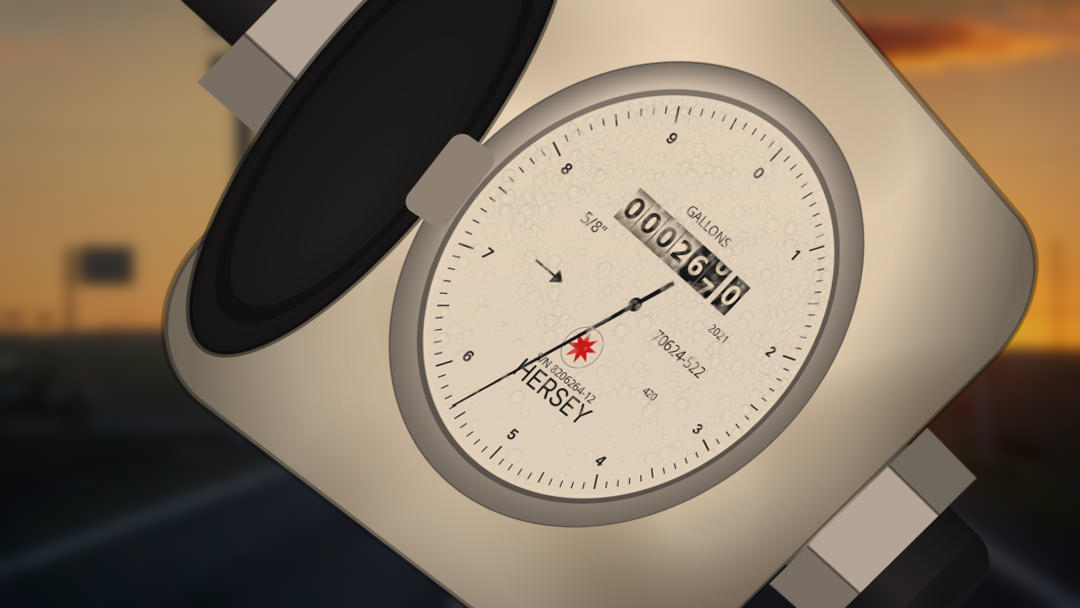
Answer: {"value": 2665.6, "unit": "gal"}
